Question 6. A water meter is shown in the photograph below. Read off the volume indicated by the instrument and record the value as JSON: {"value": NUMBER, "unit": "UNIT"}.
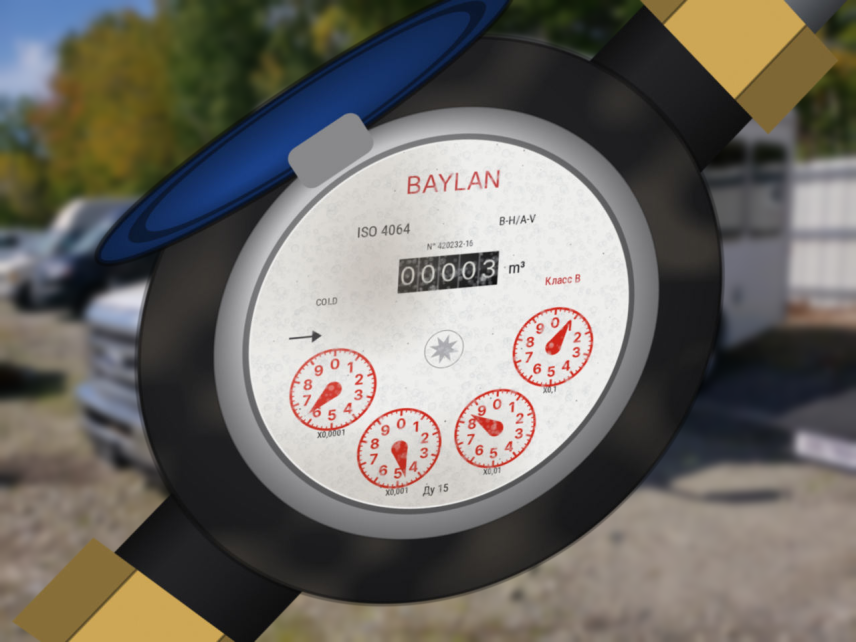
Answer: {"value": 3.0846, "unit": "m³"}
